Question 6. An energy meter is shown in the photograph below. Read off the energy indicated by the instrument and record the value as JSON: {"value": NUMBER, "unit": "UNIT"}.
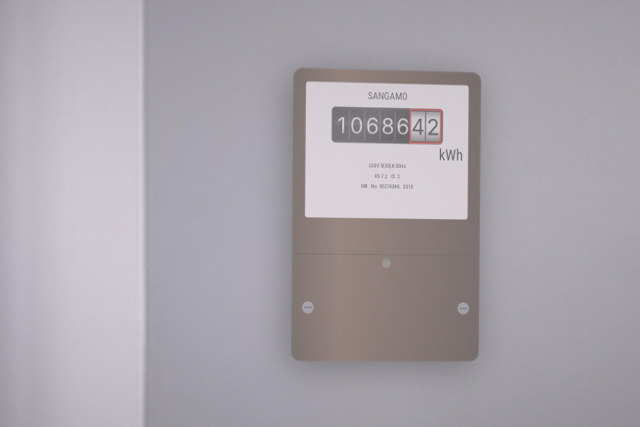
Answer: {"value": 10686.42, "unit": "kWh"}
